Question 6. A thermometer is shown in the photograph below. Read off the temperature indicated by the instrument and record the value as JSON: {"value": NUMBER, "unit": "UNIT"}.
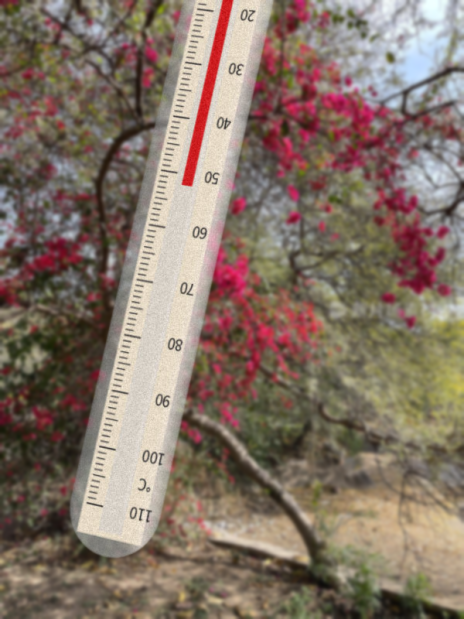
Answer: {"value": 52, "unit": "°C"}
